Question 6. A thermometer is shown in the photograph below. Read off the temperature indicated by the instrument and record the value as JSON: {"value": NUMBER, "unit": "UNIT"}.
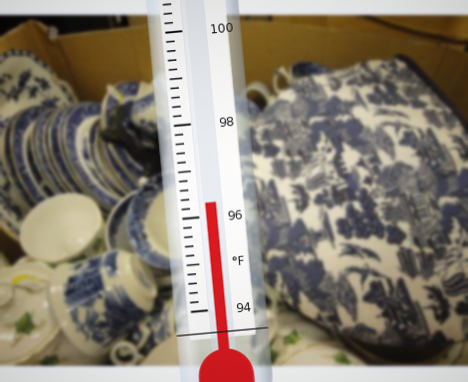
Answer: {"value": 96.3, "unit": "°F"}
